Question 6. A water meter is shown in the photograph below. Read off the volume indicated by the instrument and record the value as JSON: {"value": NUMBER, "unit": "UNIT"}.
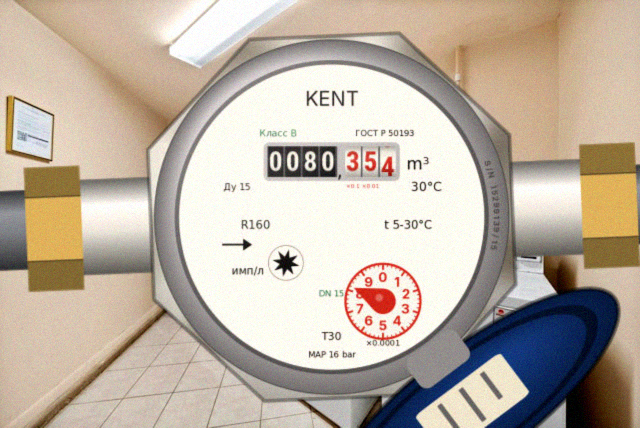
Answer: {"value": 80.3538, "unit": "m³"}
